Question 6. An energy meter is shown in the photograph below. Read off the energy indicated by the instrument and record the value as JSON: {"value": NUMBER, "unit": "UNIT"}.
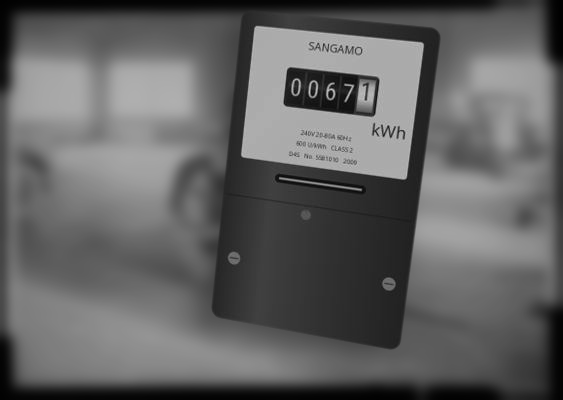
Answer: {"value": 67.1, "unit": "kWh"}
